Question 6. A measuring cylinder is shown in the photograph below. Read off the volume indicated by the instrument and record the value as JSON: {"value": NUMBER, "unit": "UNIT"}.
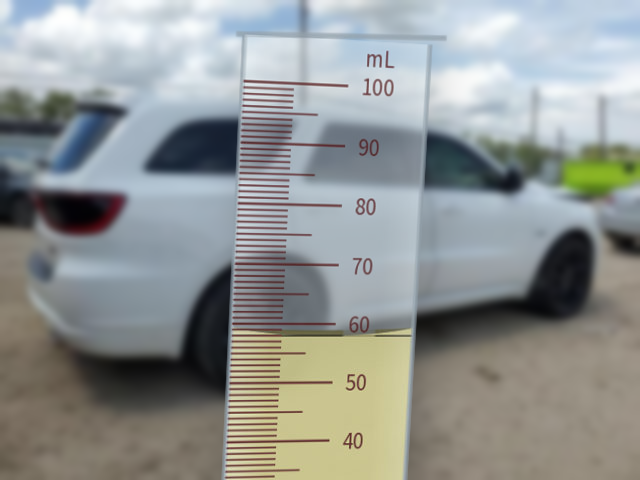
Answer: {"value": 58, "unit": "mL"}
